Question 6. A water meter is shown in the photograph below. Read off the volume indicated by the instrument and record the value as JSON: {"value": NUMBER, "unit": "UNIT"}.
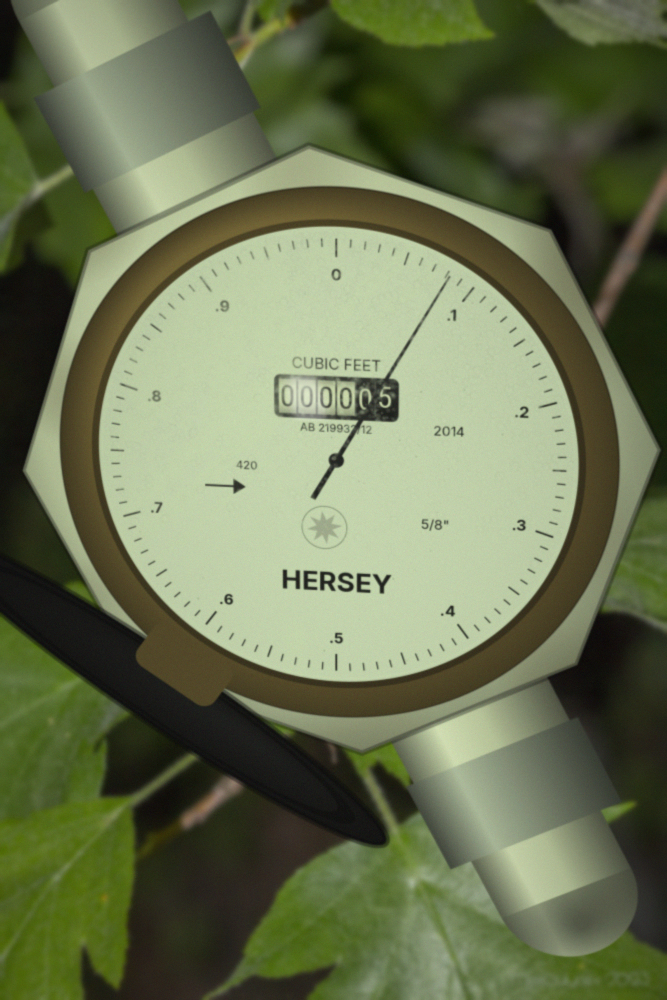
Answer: {"value": 5.08, "unit": "ft³"}
